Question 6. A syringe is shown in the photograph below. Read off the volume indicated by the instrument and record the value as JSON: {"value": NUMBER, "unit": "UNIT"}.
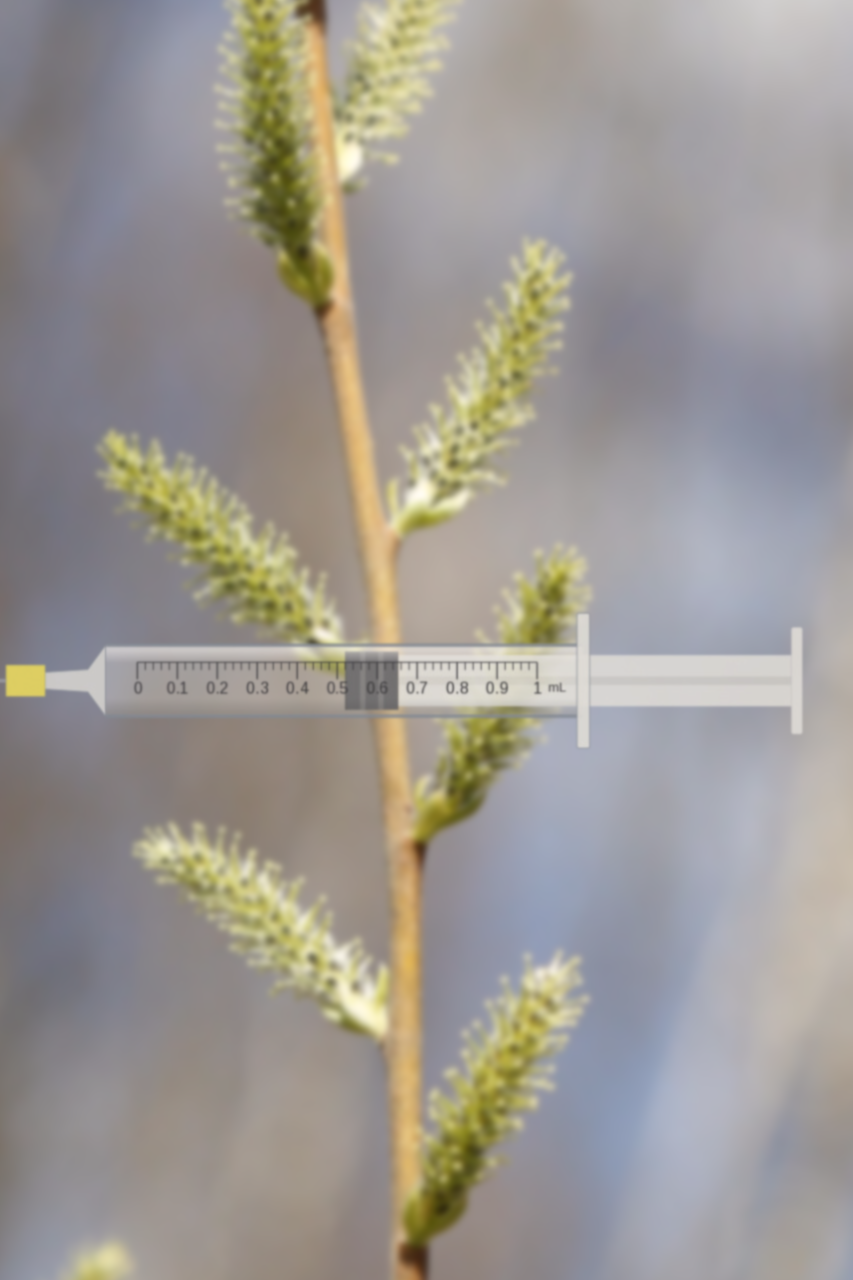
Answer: {"value": 0.52, "unit": "mL"}
